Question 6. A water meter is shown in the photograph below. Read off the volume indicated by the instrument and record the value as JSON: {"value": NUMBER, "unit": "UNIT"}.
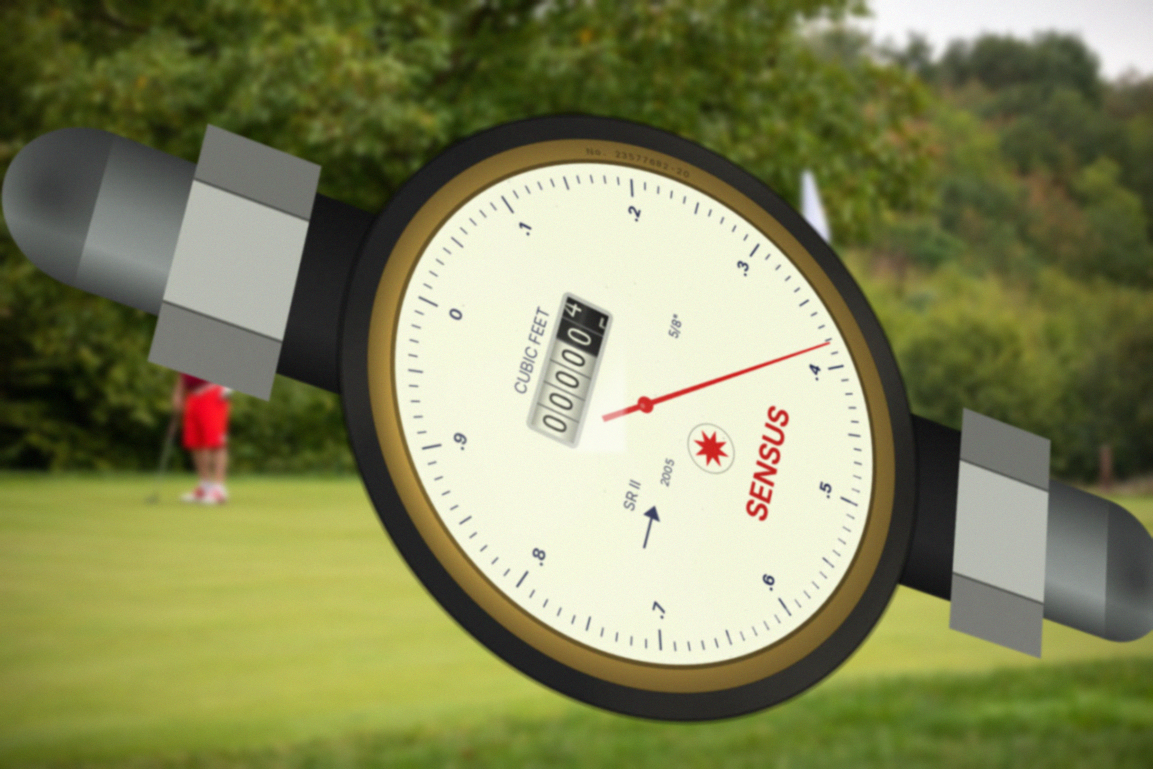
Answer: {"value": 4.38, "unit": "ft³"}
